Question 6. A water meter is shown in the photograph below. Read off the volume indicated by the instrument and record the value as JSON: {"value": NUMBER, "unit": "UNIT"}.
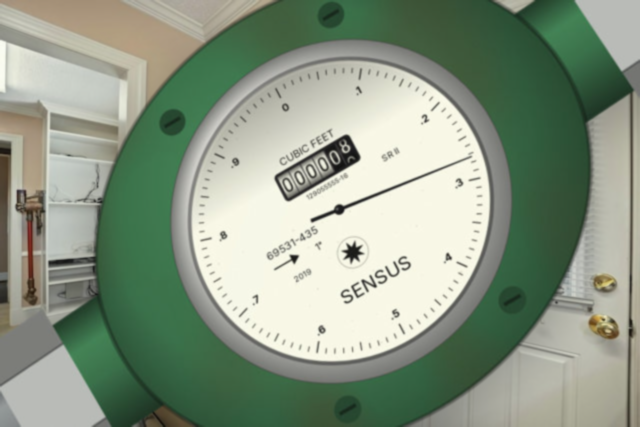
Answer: {"value": 8.27, "unit": "ft³"}
